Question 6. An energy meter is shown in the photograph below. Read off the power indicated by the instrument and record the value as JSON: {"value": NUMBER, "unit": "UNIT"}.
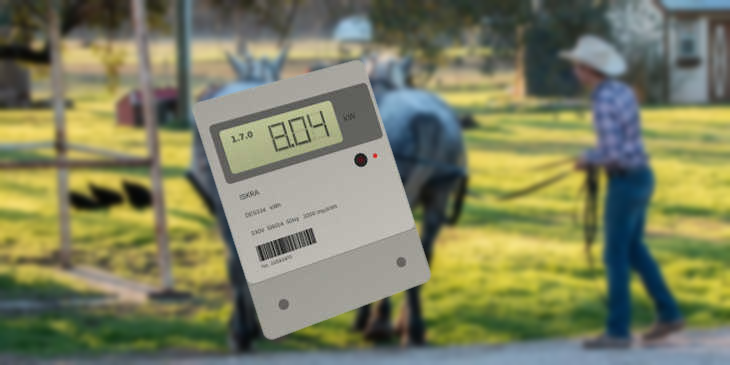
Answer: {"value": 8.04, "unit": "kW"}
